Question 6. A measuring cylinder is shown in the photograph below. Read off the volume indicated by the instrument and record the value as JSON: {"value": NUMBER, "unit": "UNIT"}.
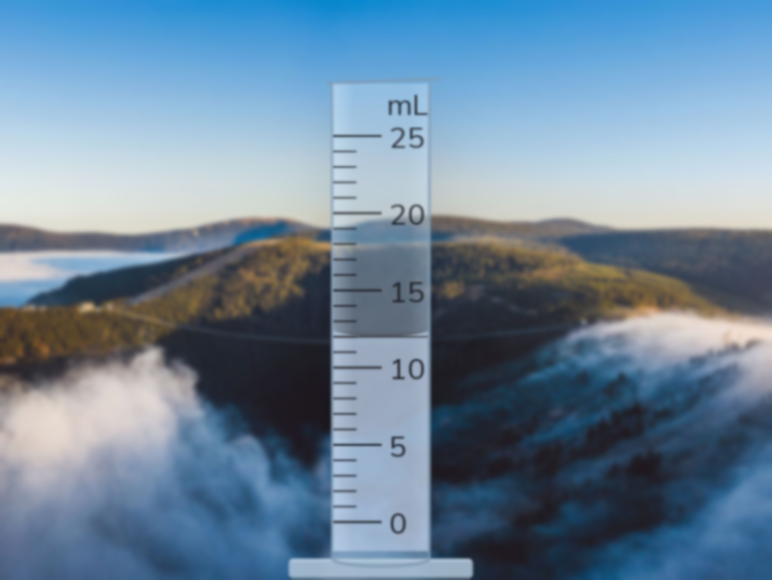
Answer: {"value": 12, "unit": "mL"}
